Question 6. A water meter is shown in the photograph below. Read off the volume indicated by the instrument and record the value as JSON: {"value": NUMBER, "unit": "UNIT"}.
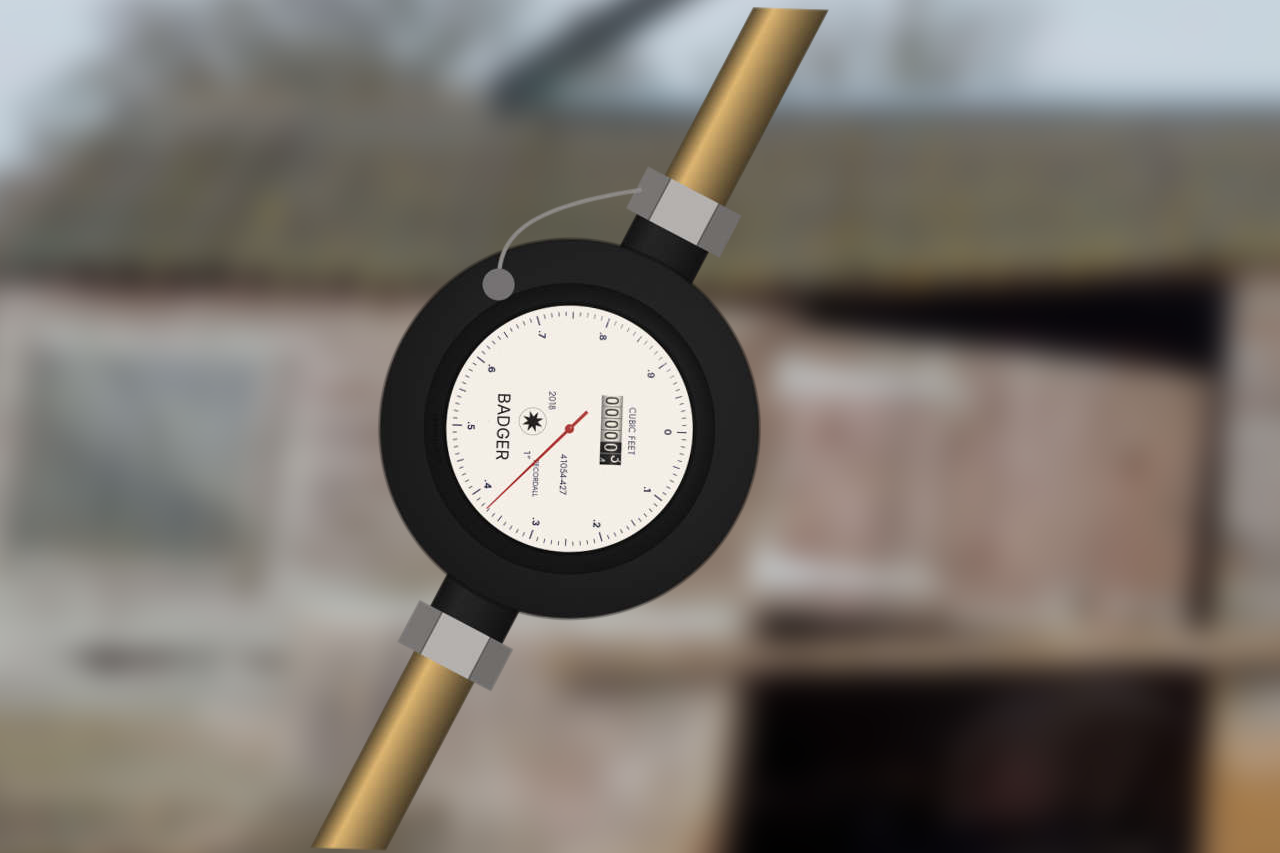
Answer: {"value": 3.37, "unit": "ft³"}
